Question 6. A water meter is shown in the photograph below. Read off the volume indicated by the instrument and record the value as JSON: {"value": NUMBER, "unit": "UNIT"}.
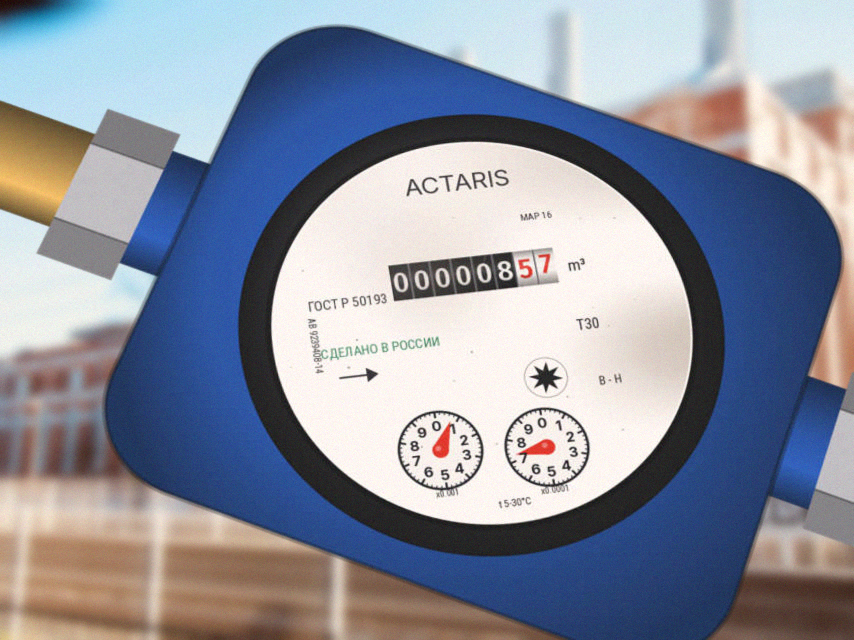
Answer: {"value": 8.5707, "unit": "m³"}
